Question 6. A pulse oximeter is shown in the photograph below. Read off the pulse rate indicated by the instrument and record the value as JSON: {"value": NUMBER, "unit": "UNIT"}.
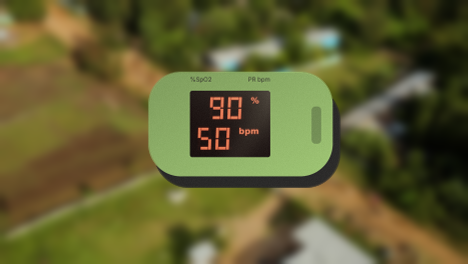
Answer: {"value": 50, "unit": "bpm"}
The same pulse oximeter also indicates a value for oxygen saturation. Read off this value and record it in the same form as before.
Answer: {"value": 90, "unit": "%"}
